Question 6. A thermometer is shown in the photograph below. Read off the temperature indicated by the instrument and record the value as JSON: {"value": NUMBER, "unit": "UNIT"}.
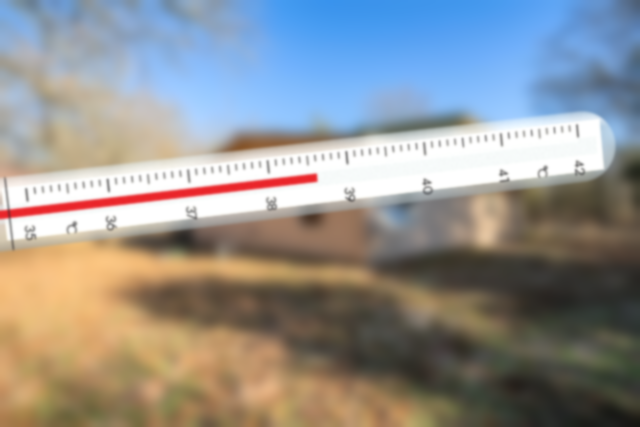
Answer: {"value": 38.6, "unit": "°C"}
